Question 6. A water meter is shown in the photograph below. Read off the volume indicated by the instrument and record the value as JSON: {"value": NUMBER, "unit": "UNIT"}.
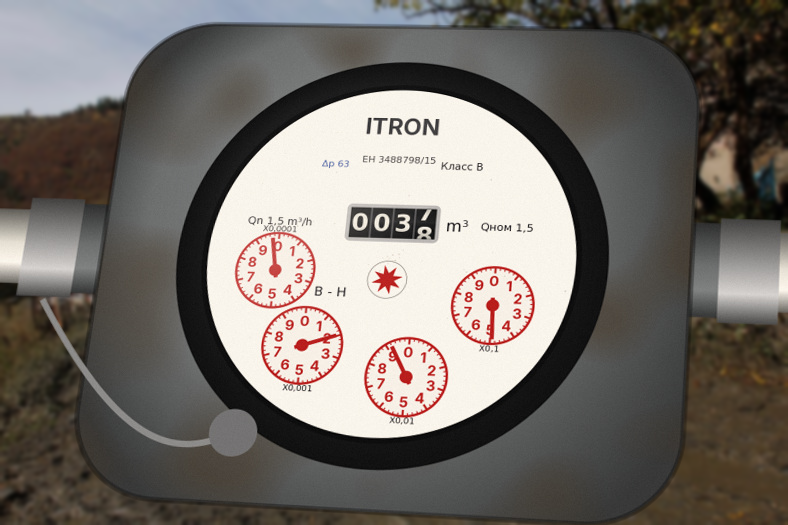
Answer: {"value": 37.4919, "unit": "m³"}
